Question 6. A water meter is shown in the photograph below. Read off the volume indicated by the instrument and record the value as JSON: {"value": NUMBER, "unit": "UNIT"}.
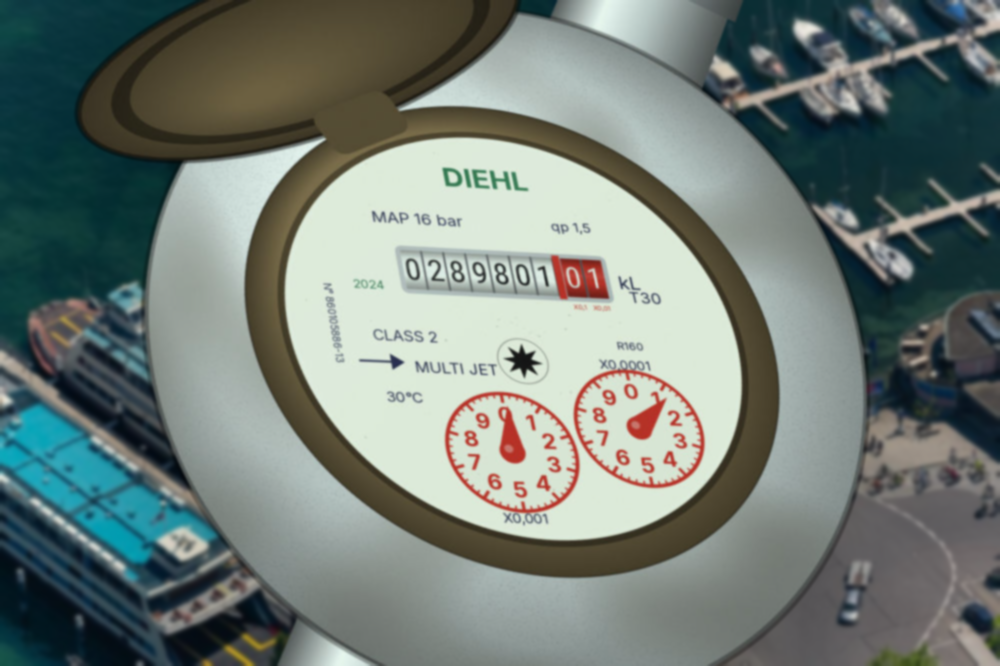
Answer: {"value": 289801.0101, "unit": "kL"}
